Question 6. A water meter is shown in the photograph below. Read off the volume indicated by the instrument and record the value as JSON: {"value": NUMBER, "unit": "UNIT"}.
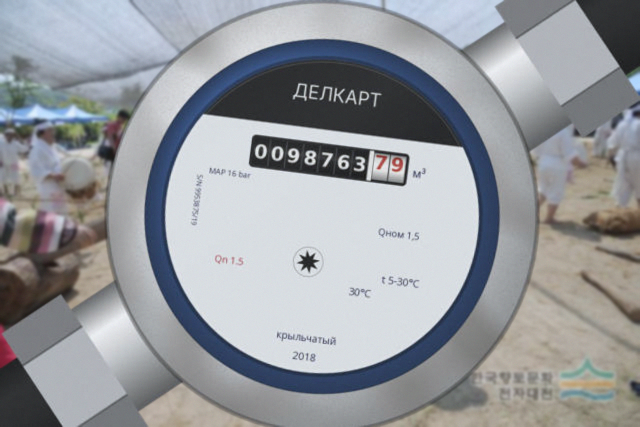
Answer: {"value": 98763.79, "unit": "m³"}
